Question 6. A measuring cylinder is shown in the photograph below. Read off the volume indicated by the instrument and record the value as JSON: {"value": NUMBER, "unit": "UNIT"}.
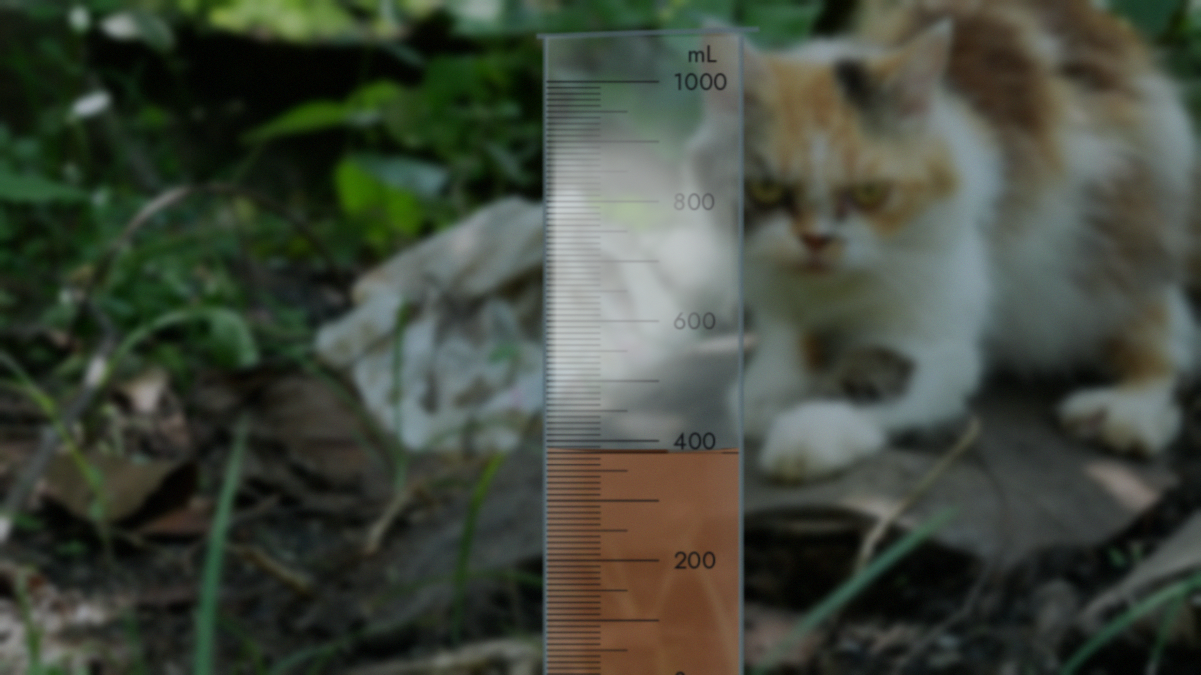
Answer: {"value": 380, "unit": "mL"}
